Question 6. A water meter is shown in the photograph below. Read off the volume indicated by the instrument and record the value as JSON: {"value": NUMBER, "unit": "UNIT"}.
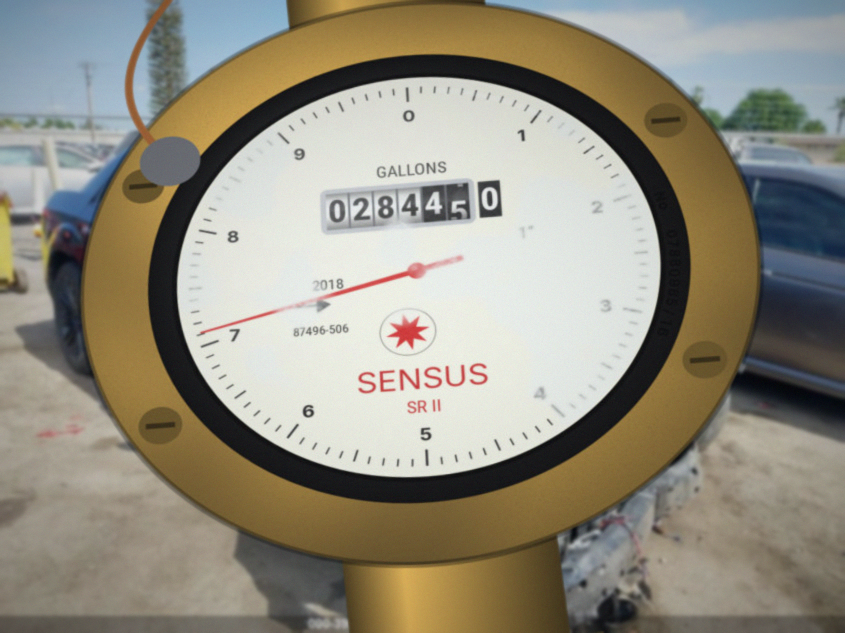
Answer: {"value": 284447.1, "unit": "gal"}
